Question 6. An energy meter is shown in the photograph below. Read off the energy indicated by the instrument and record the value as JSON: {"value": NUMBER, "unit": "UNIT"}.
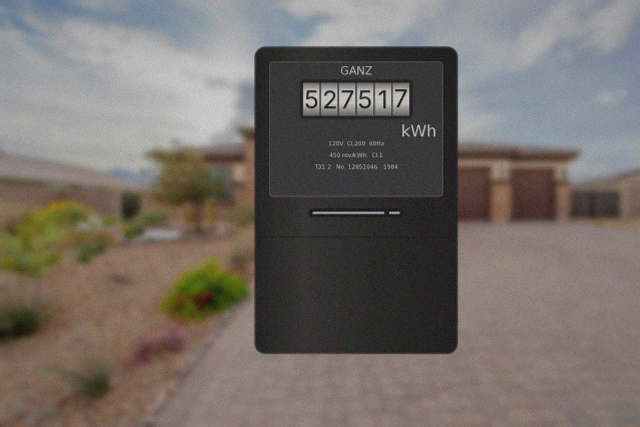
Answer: {"value": 527517, "unit": "kWh"}
